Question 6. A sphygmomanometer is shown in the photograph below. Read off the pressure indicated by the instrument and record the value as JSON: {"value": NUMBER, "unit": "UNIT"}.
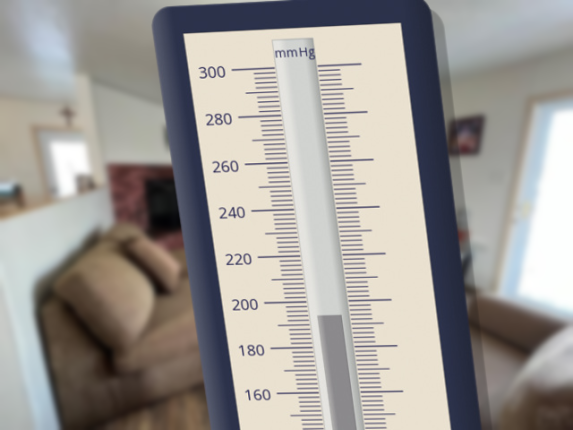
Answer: {"value": 194, "unit": "mmHg"}
